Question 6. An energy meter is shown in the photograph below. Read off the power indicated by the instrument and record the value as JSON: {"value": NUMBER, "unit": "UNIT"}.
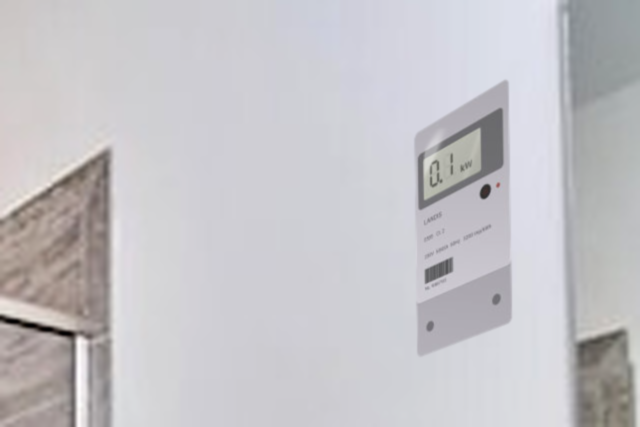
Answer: {"value": 0.1, "unit": "kW"}
